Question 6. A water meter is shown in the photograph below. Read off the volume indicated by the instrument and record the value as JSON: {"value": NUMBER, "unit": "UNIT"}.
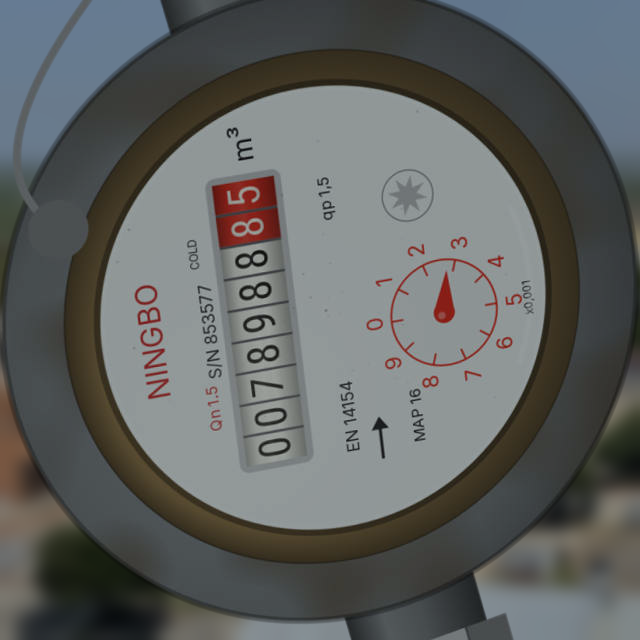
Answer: {"value": 78988.852, "unit": "m³"}
